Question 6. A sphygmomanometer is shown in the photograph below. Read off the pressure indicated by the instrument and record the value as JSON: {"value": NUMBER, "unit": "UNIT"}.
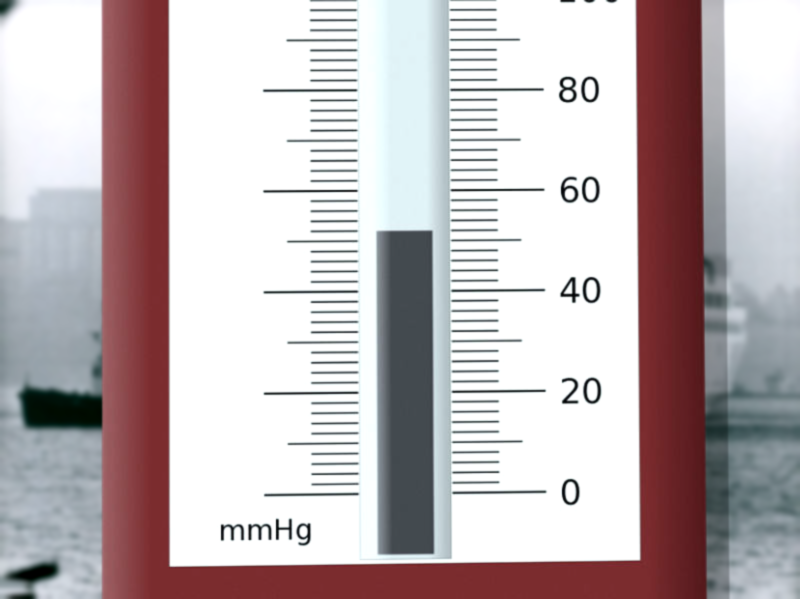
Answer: {"value": 52, "unit": "mmHg"}
